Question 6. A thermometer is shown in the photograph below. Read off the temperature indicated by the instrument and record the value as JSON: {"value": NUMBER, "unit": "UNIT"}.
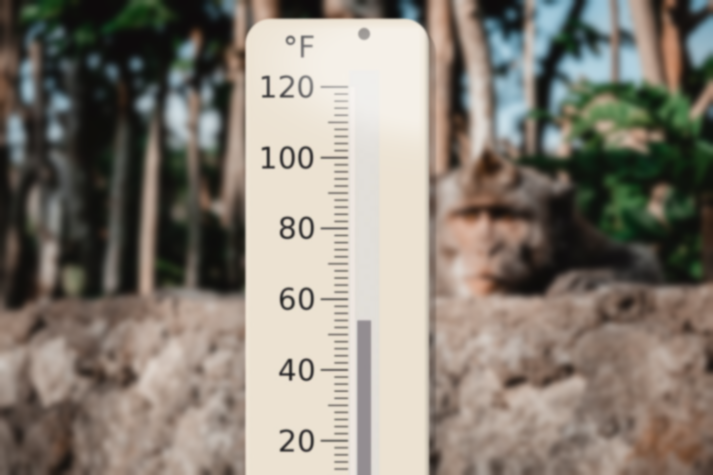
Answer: {"value": 54, "unit": "°F"}
